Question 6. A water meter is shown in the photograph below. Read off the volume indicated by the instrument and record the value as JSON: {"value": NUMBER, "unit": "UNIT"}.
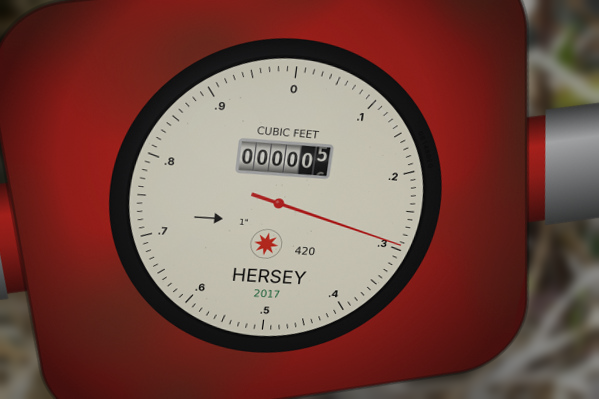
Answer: {"value": 5.29, "unit": "ft³"}
